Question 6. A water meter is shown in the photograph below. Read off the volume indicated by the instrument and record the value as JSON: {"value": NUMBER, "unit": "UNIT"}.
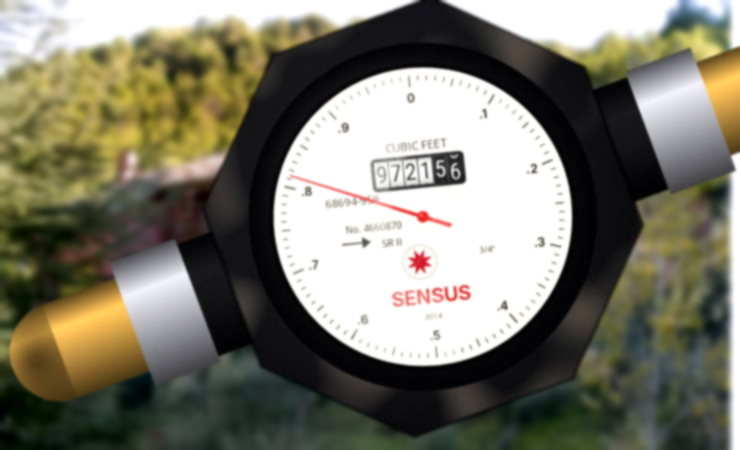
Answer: {"value": 972155.81, "unit": "ft³"}
